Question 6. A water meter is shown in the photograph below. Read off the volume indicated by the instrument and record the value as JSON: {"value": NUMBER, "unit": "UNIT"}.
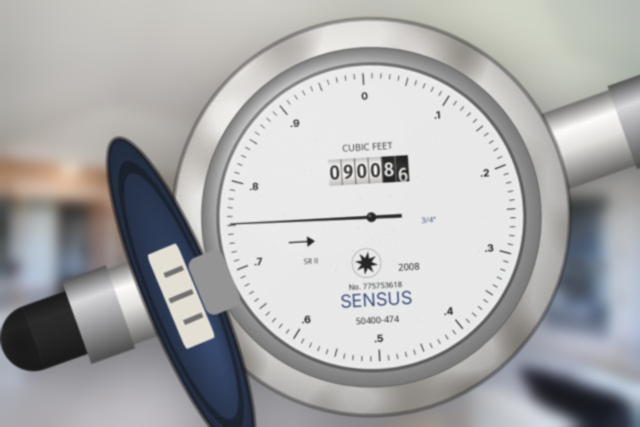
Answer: {"value": 90085.75, "unit": "ft³"}
